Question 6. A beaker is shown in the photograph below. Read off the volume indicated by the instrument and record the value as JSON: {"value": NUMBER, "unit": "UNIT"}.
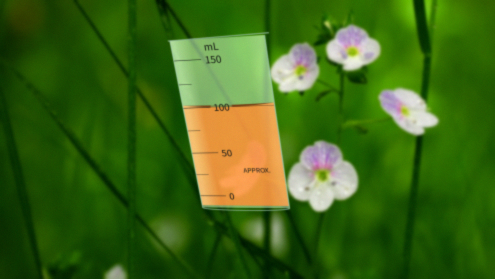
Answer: {"value": 100, "unit": "mL"}
